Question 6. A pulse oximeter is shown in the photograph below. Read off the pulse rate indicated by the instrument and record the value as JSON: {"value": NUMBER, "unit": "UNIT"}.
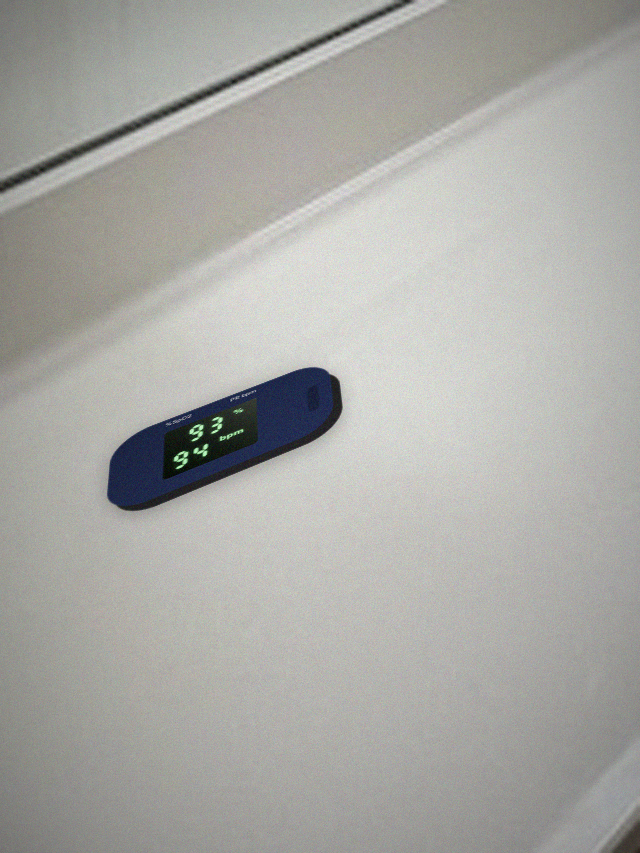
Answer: {"value": 94, "unit": "bpm"}
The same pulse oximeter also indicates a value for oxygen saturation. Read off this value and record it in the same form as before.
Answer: {"value": 93, "unit": "%"}
